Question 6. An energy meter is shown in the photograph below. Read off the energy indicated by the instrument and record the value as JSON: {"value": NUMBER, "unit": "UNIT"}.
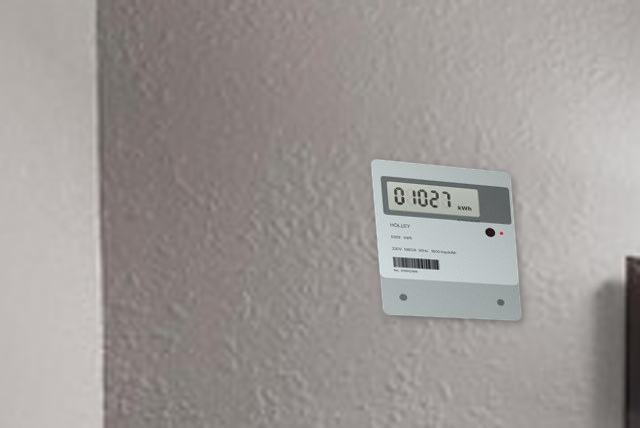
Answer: {"value": 1027, "unit": "kWh"}
